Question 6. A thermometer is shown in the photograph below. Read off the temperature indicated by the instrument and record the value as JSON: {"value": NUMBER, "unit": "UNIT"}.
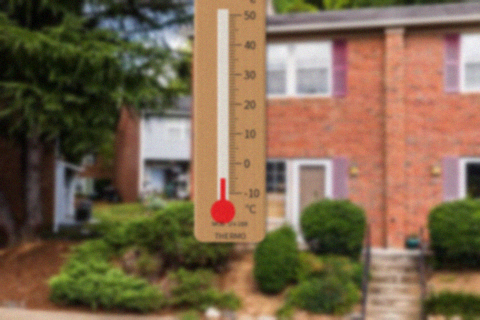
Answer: {"value": -5, "unit": "°C"}
